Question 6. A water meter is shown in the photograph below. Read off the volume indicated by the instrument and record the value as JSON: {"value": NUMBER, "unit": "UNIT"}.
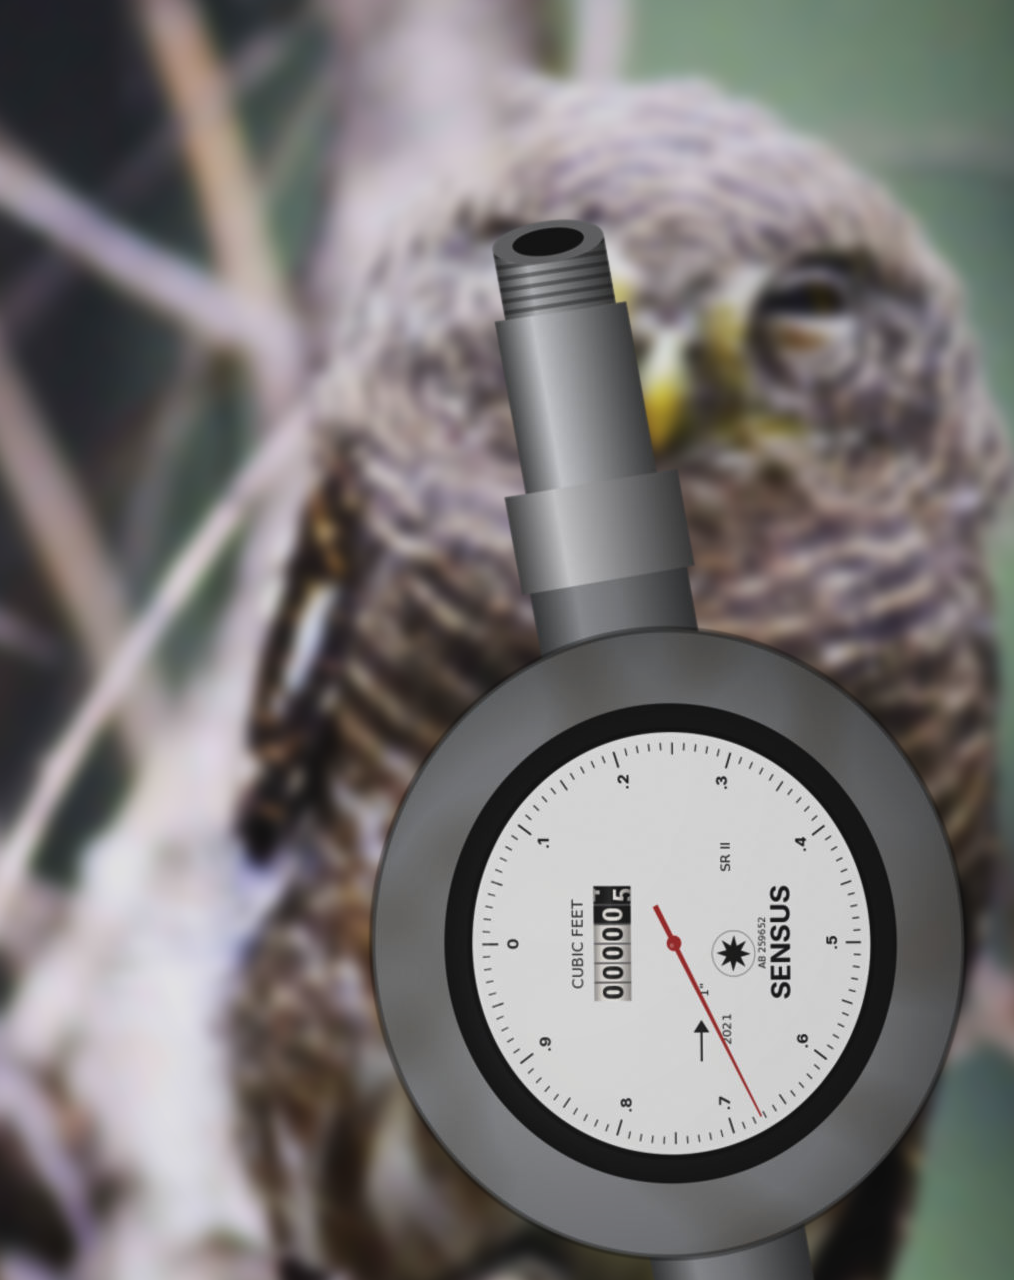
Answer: {"value": 4.67, "unit": "ft³"}
